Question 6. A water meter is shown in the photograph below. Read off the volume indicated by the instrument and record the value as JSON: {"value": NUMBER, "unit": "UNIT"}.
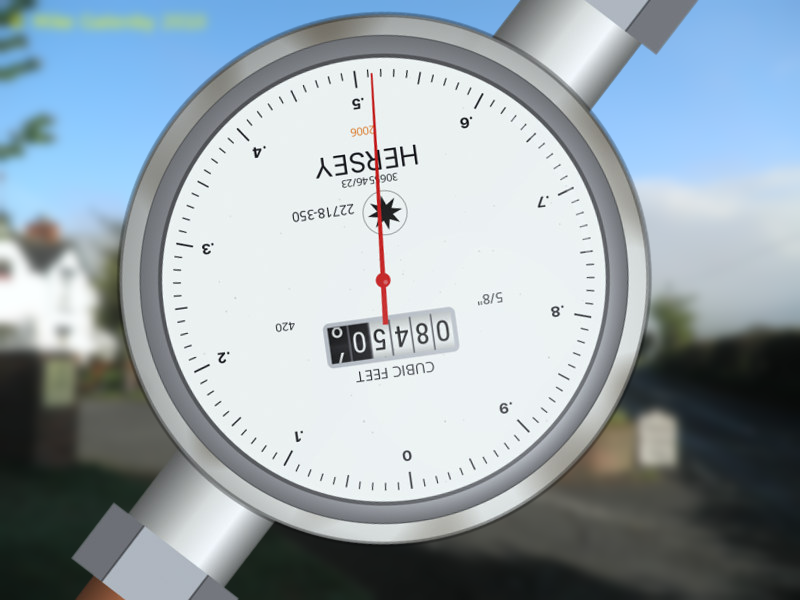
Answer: {"value": 84507.51, "unit": "ft³"}
